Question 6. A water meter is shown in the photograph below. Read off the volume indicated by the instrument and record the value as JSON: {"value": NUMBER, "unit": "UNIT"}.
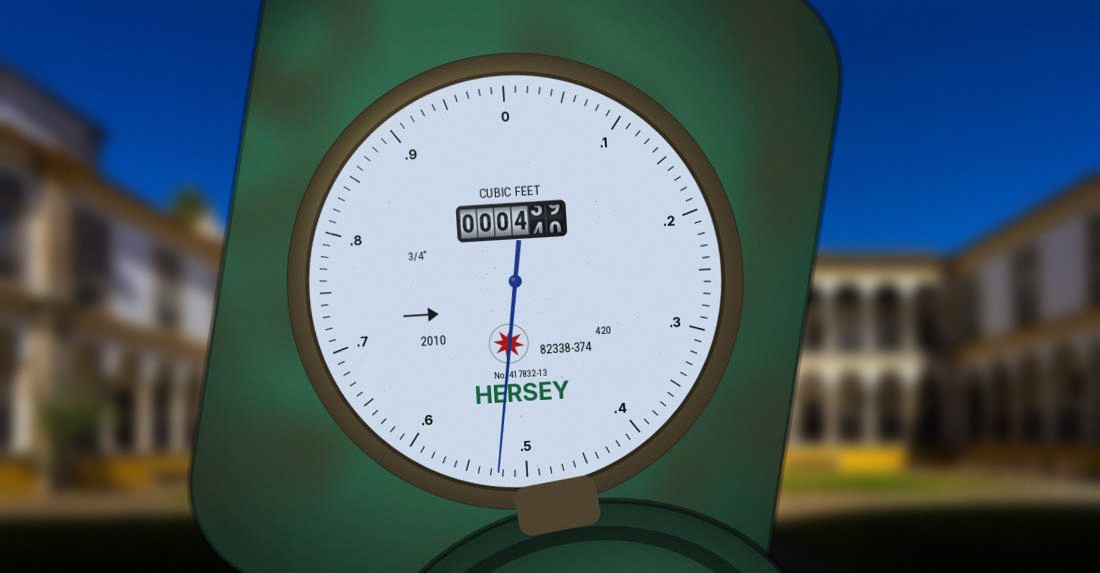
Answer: {"value": 439.52, "unit": "ft³"}
